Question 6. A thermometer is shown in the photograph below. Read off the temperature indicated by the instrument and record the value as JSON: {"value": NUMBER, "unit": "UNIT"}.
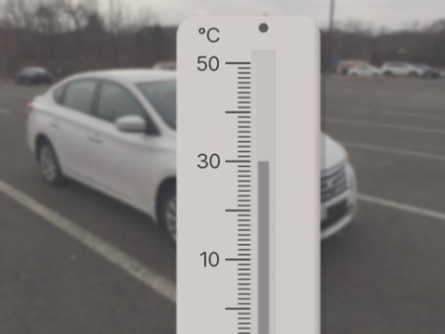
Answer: {"value": 30, "unit": "°C"}
